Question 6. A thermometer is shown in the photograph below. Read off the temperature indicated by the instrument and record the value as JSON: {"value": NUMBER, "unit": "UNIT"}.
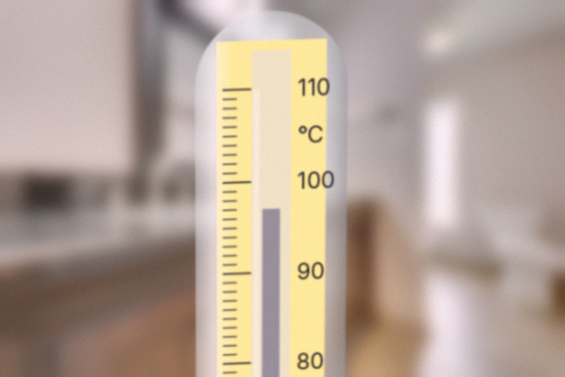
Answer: {"value": 97, "unit": "°C"}
